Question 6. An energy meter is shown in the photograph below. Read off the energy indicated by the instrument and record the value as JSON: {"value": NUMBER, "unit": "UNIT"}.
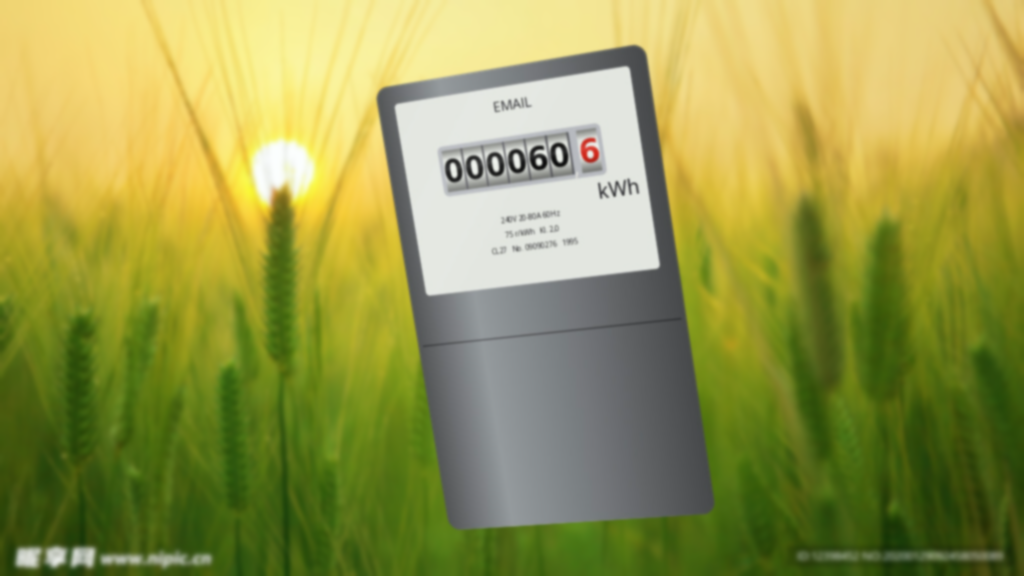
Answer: {"value": 60.6, "unit": "kWh"}
